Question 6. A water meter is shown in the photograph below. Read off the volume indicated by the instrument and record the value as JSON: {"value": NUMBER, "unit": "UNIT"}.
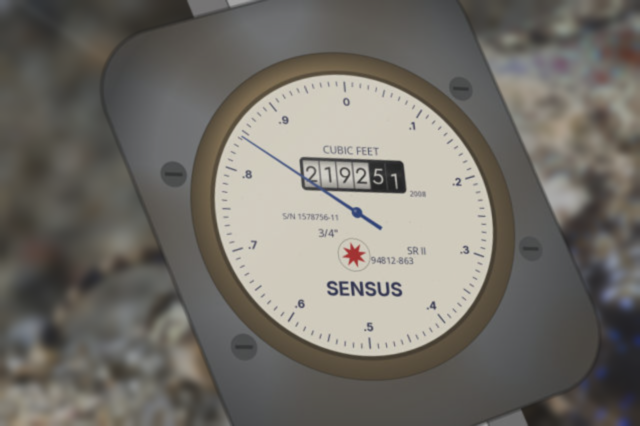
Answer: {"value": 219250.84, "unit": "ft³"}
